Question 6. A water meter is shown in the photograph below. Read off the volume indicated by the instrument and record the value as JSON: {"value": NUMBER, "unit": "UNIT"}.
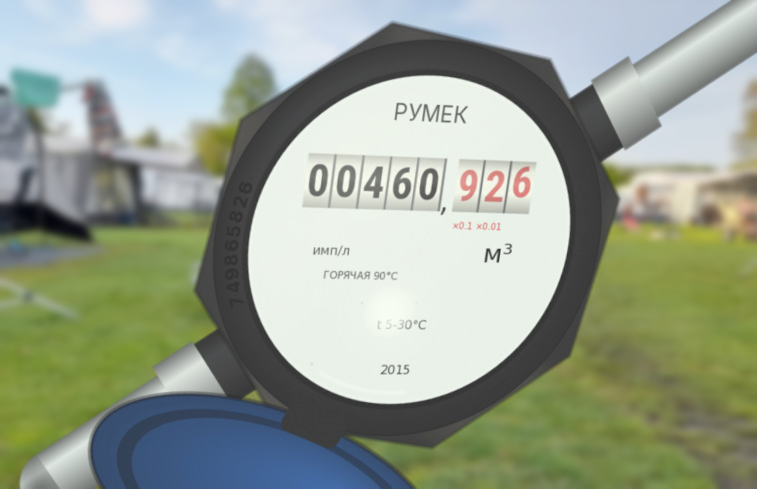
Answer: {"value": 460.926, "unit": "m³"}
